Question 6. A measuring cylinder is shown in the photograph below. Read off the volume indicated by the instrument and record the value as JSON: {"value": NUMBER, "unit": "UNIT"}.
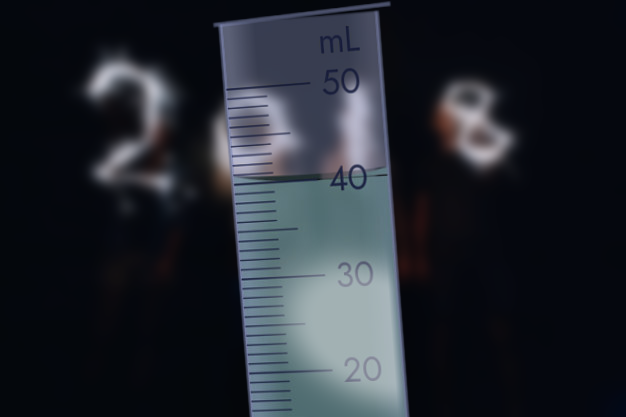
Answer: {"value": 40, "unit": "mL"}
